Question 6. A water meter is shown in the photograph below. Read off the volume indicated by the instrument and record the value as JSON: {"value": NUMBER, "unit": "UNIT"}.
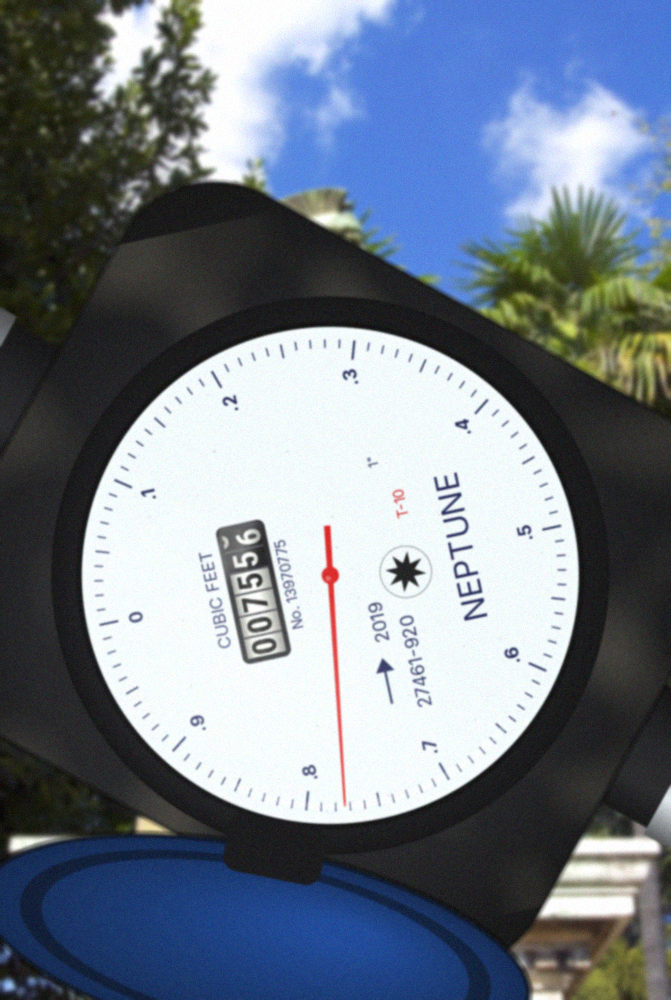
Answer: {"value": 7555.77, "unit": "ft³"}
